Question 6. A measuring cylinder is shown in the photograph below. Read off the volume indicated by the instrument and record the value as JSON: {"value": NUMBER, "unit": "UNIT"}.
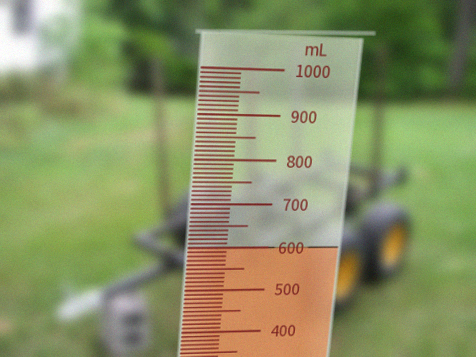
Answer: {"value": 600, "unit": "mL"}
